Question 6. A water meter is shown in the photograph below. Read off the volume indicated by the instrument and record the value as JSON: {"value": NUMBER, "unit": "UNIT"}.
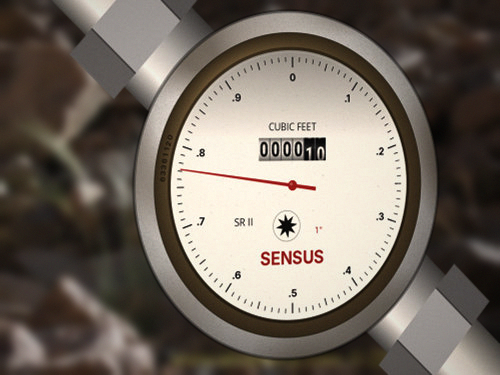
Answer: {"value": 9.77, "unit": "ft³"}
